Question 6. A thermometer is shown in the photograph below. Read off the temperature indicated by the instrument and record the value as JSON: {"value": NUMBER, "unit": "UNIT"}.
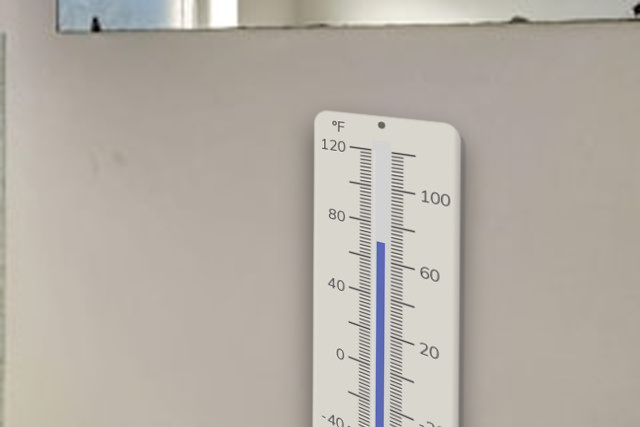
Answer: {"value": 70, "unit": "°F"}
